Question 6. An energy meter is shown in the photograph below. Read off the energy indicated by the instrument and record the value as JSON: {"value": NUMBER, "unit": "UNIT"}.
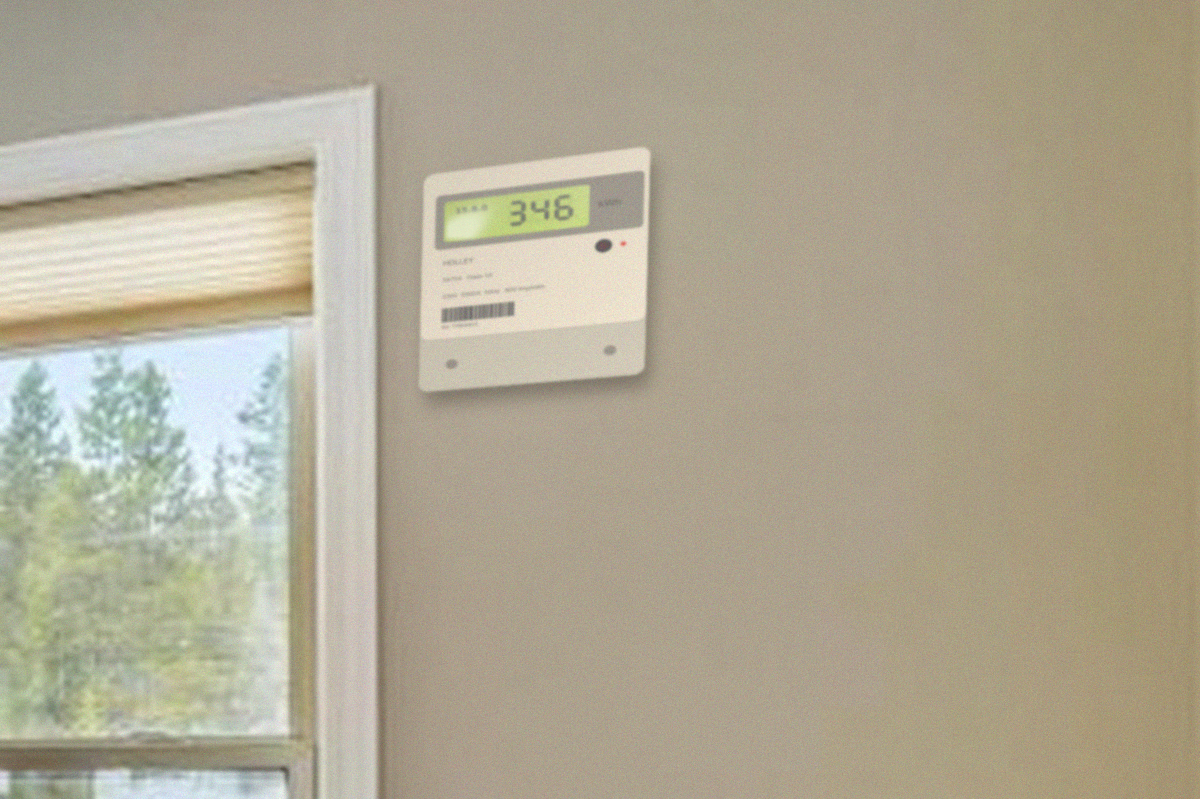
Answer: {"value": 346, "unit": "kWh"}
